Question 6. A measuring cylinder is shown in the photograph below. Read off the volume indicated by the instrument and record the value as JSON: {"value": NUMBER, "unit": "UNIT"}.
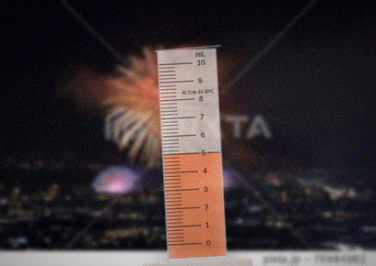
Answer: {"value": 5, "unit": "mL"}
